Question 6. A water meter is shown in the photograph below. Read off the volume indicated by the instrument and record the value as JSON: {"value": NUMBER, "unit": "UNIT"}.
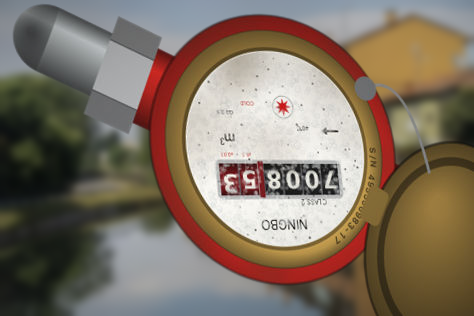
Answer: {"value": 7008.53, "unit": "m³"}
